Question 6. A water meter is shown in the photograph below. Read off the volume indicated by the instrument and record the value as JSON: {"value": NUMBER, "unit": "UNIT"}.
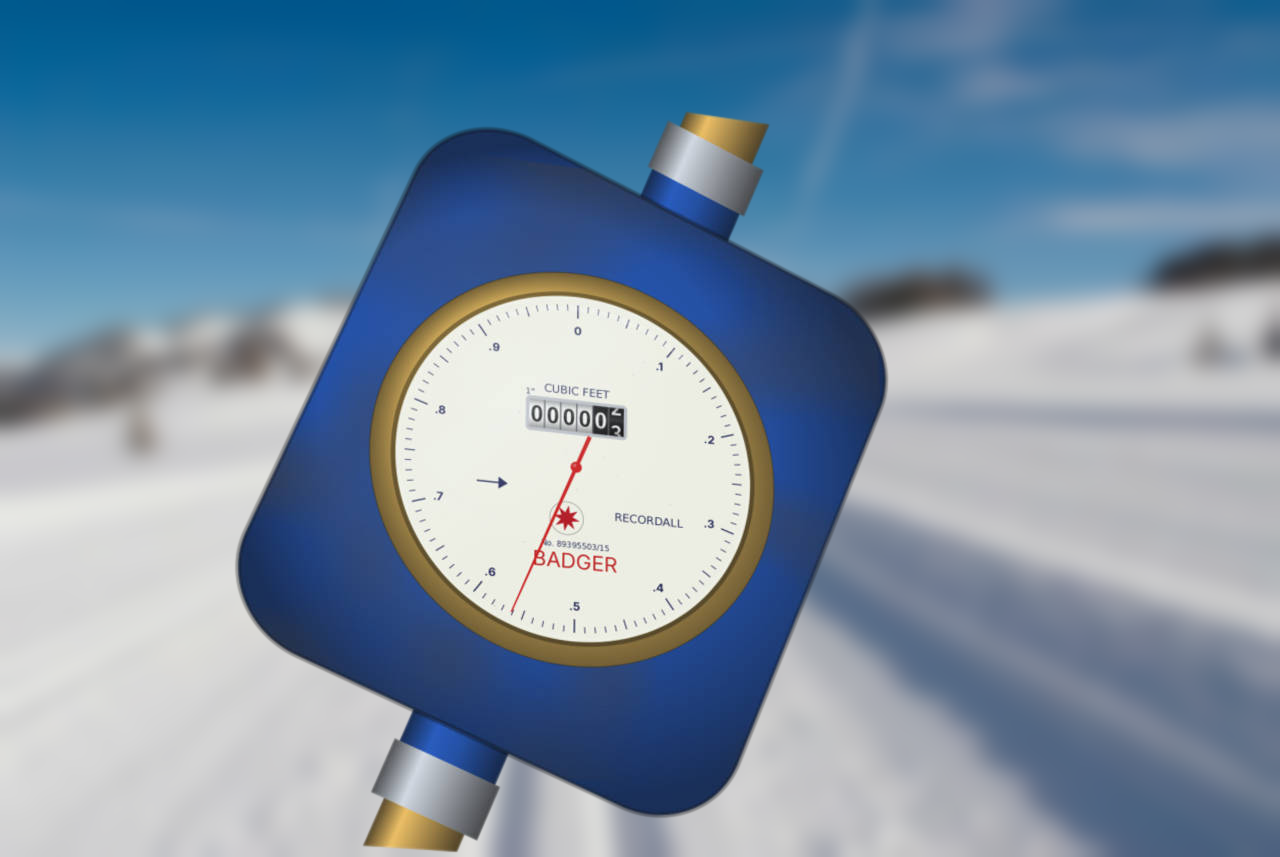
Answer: {"value": 2.56, "unit": "ft³"}
